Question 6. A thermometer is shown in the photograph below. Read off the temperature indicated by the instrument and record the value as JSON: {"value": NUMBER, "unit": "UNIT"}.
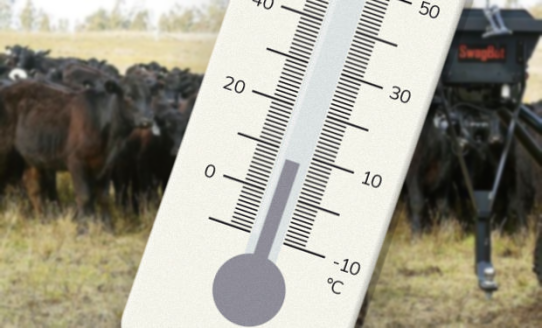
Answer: {"value": 8, "unit": "°C"}
